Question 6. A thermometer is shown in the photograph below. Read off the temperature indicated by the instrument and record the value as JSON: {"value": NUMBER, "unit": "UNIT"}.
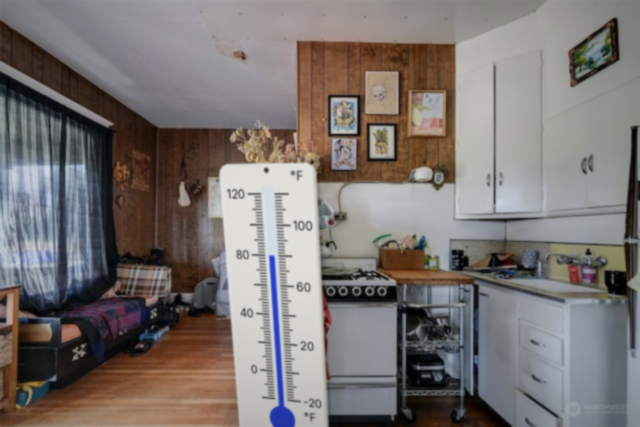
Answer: {"value": 80, "unit": "°F"}
